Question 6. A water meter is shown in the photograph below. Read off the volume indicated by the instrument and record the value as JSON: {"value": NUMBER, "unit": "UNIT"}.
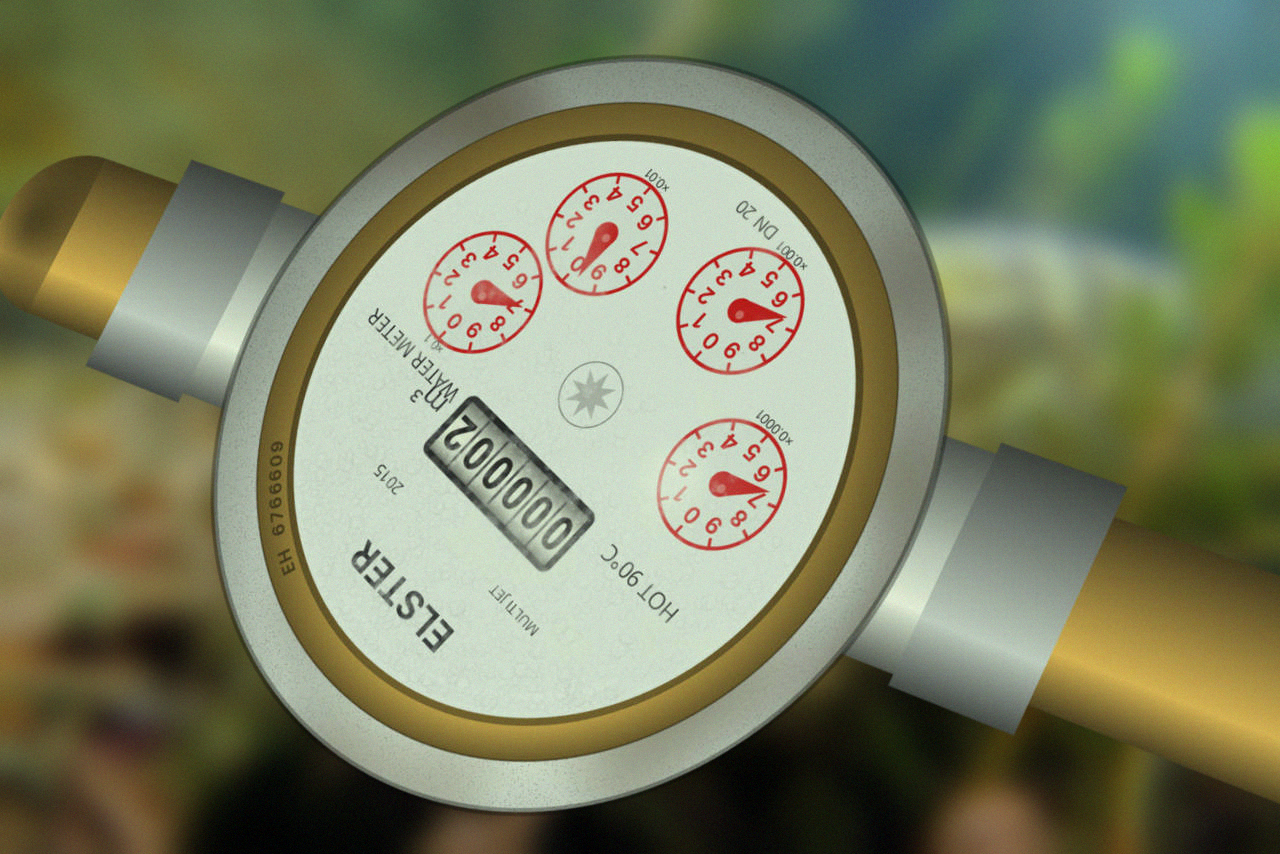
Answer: {"value": 2.6966, "unit": "m³"}
